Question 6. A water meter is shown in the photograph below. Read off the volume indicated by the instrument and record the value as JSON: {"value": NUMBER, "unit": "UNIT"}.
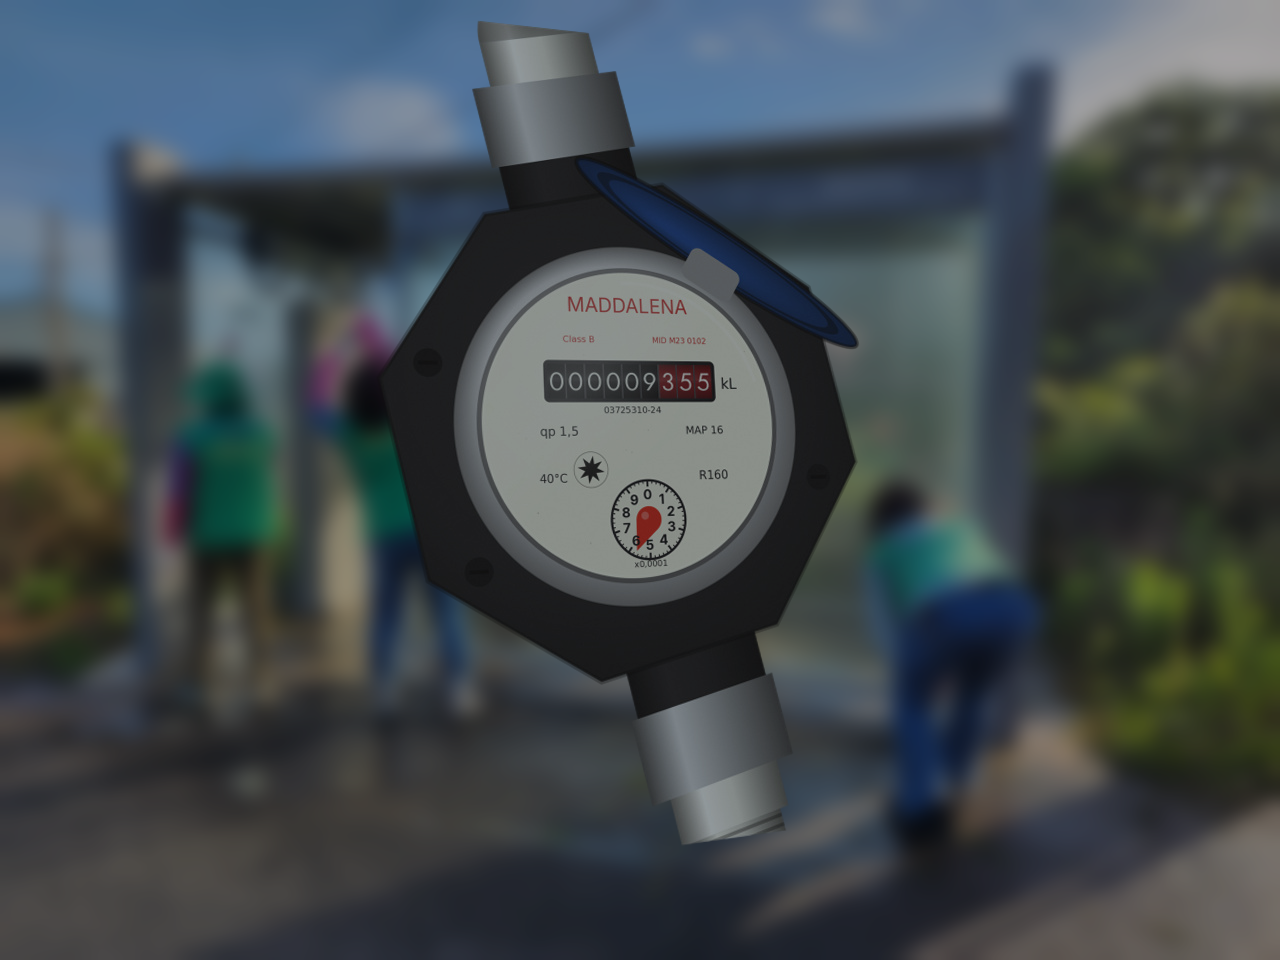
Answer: {"value": 9.3555, "unit": "kL"}
